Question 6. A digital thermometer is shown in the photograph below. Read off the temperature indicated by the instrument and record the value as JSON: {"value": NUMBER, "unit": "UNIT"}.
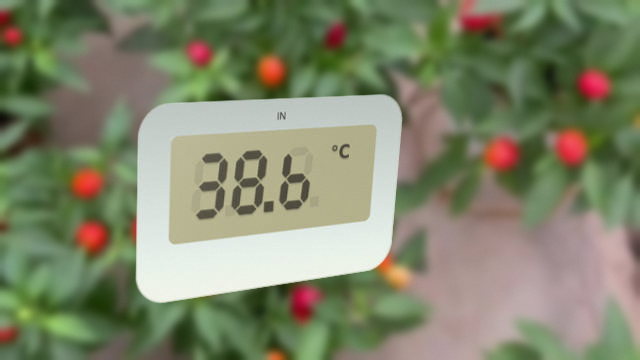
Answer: {"value": 38.6, "unit": "°C"}
